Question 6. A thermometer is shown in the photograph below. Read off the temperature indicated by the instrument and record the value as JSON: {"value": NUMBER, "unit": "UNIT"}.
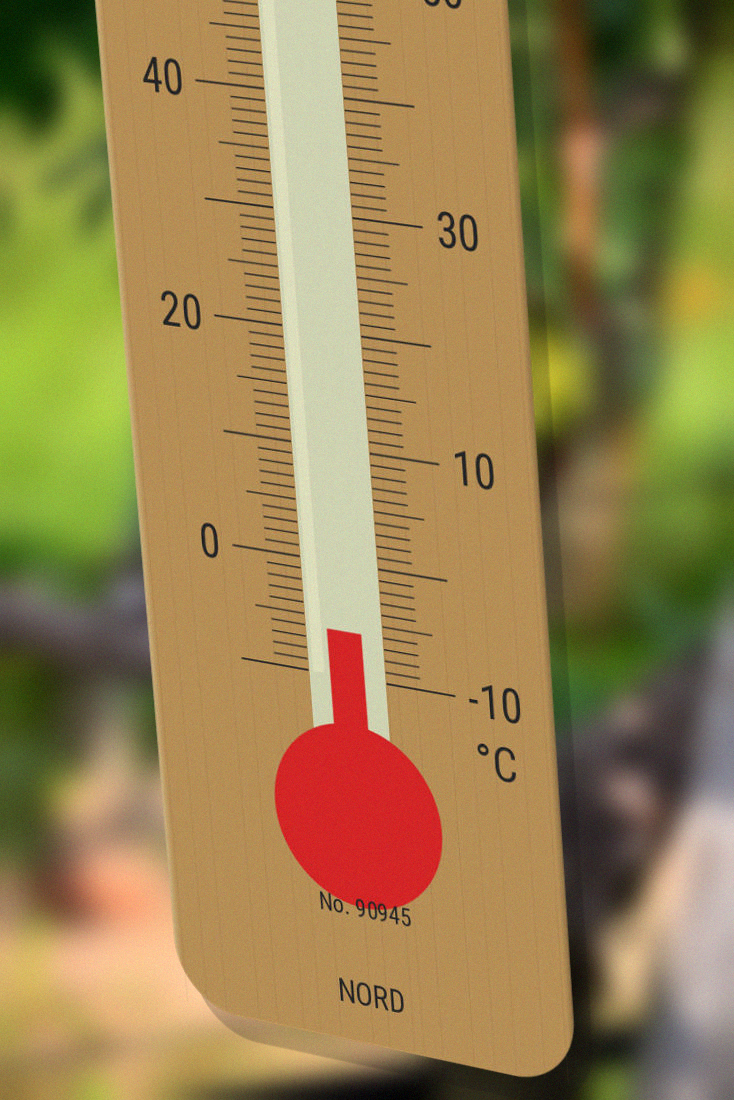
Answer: {"value": -6, "unit": "°C"}
